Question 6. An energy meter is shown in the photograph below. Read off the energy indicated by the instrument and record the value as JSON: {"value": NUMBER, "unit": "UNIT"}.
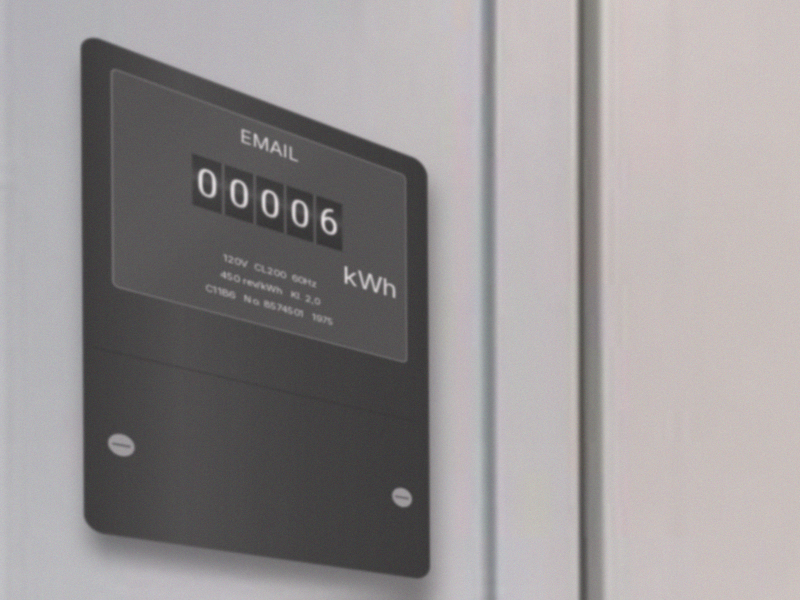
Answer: {"value": 6, "unit": "kWh"}
